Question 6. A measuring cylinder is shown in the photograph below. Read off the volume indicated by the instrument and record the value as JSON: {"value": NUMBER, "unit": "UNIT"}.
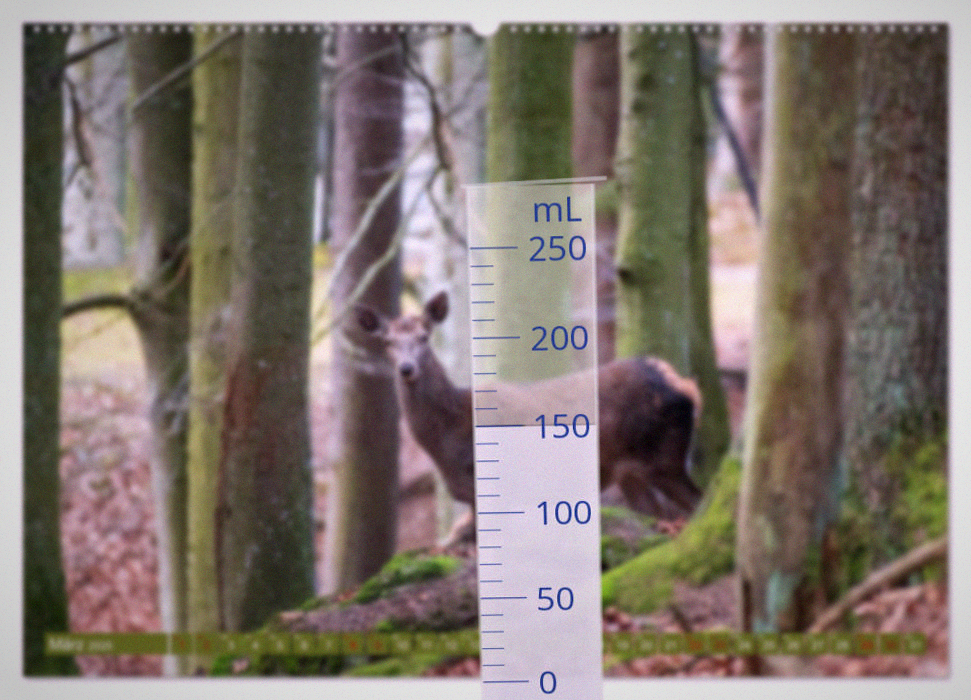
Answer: {"value": 150, "unit": "mL"}
